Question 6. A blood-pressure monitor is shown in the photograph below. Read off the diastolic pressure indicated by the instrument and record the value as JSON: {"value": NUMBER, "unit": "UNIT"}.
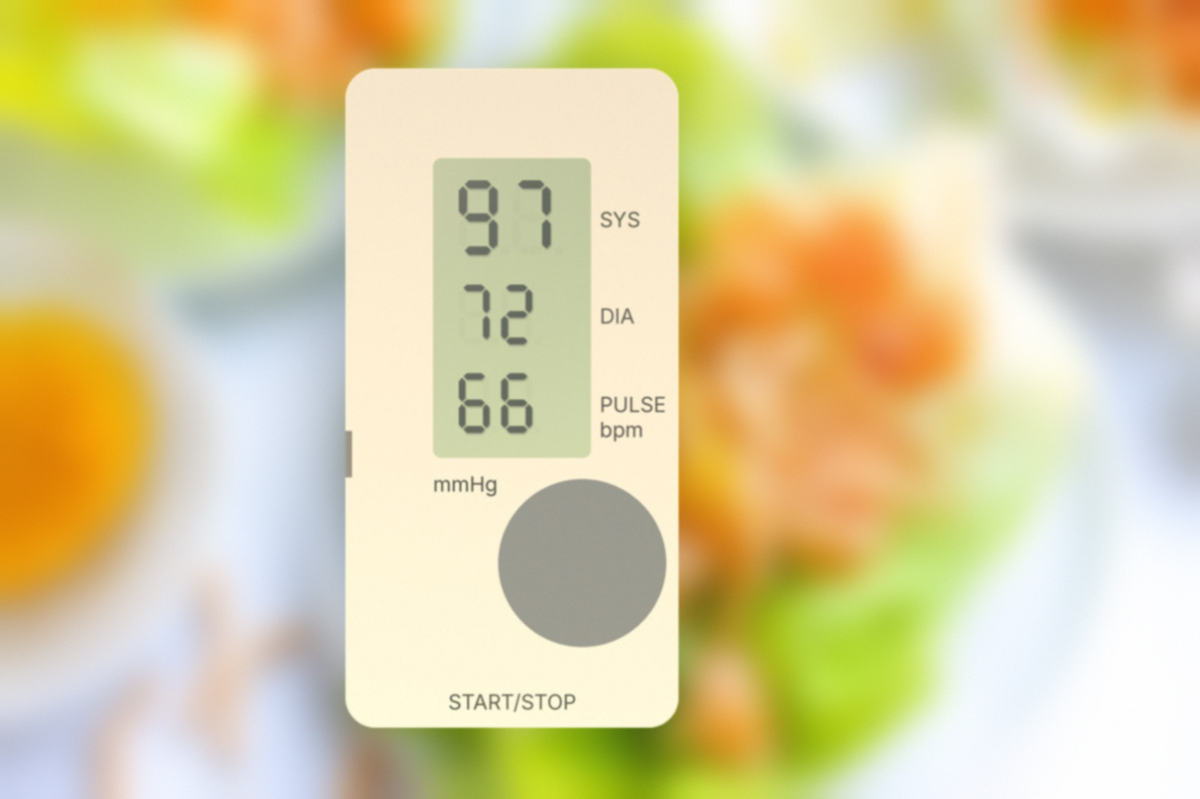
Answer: {"value": 72, "unit": "mmHg"}
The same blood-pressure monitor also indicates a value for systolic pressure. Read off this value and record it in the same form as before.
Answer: {"value": 97, "unit": "mmHg"}
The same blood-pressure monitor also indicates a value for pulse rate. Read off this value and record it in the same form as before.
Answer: {"value": 66, "unit": "bpm"}
